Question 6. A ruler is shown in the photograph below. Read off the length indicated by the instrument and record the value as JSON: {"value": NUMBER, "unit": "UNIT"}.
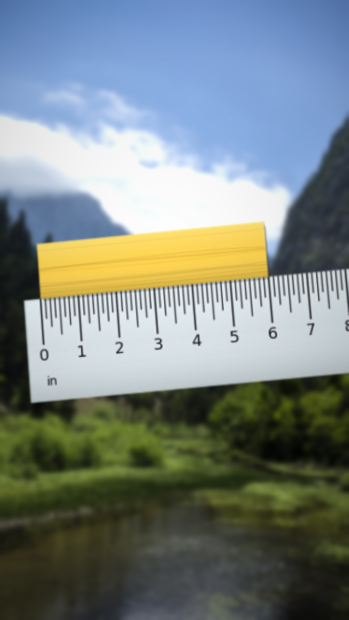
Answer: {"value": 6, "unit": "in"}
